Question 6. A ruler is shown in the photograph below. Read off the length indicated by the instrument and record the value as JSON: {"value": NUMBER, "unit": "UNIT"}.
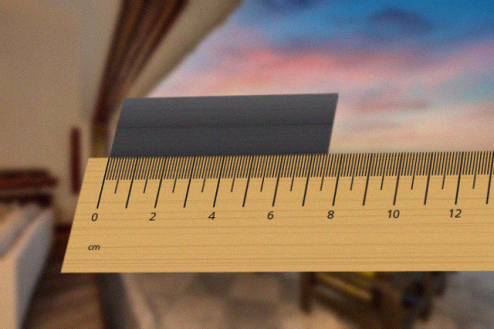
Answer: {"value": 7.5, "unit": "cm"}
